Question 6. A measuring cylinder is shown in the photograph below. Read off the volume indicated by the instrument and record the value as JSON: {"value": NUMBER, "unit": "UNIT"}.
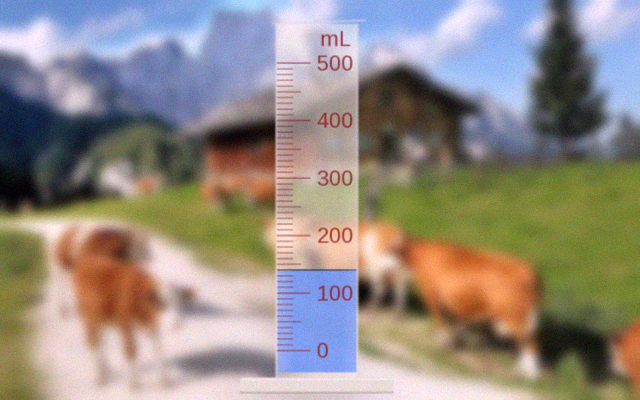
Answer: {"value": 140, "unit": "mL"}
